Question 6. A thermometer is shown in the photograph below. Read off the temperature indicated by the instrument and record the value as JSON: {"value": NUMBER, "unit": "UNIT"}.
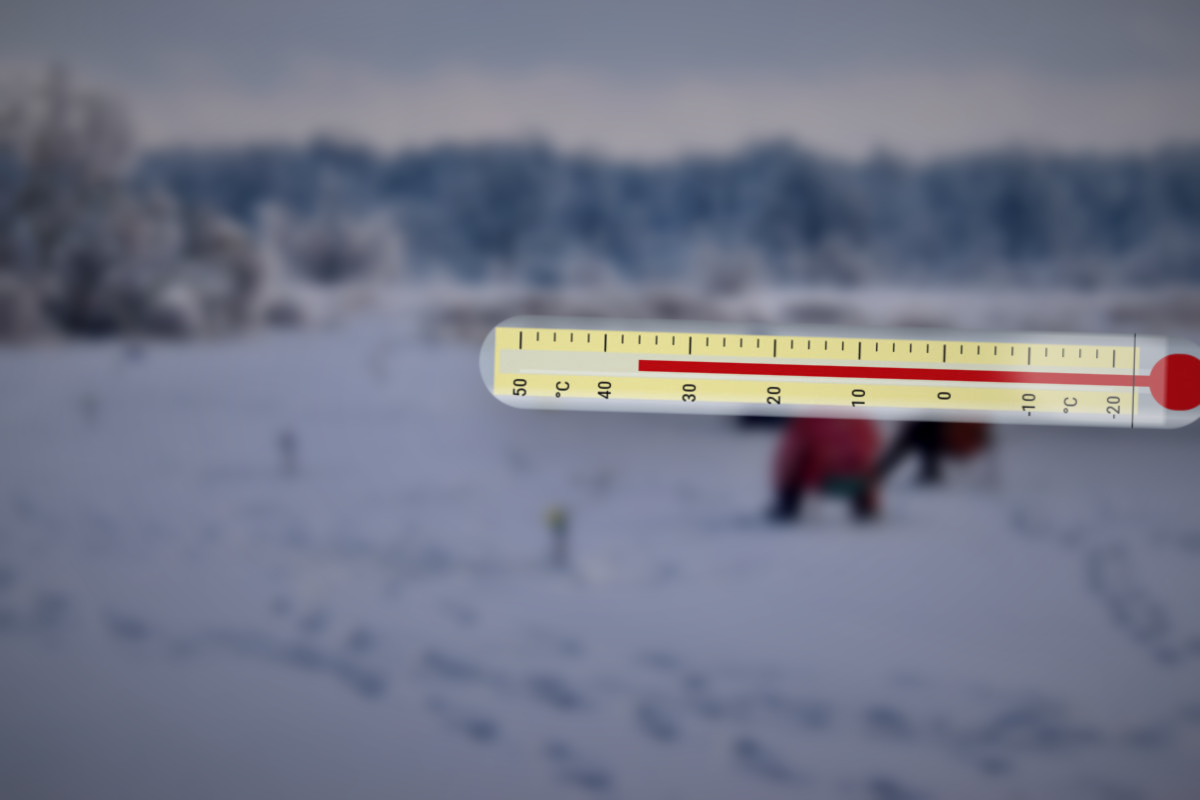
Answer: {"value": 36, "unit": "°C"}
